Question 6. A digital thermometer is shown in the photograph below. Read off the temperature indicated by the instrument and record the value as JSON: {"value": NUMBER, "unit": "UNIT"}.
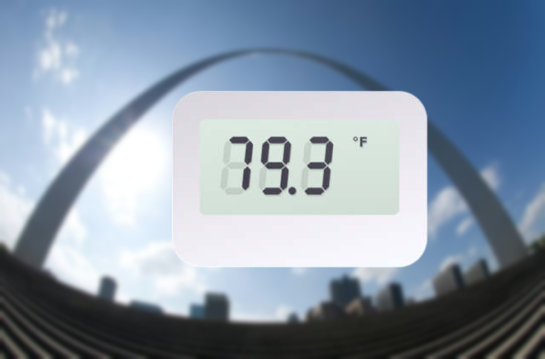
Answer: {"value": 79.3, "unit": "°F"}
